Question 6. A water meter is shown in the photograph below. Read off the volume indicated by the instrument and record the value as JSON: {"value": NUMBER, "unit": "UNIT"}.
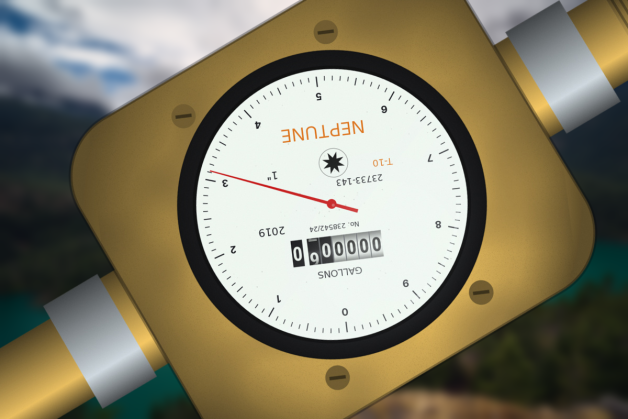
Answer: {"value": 63.1, "unit": "gal"}
